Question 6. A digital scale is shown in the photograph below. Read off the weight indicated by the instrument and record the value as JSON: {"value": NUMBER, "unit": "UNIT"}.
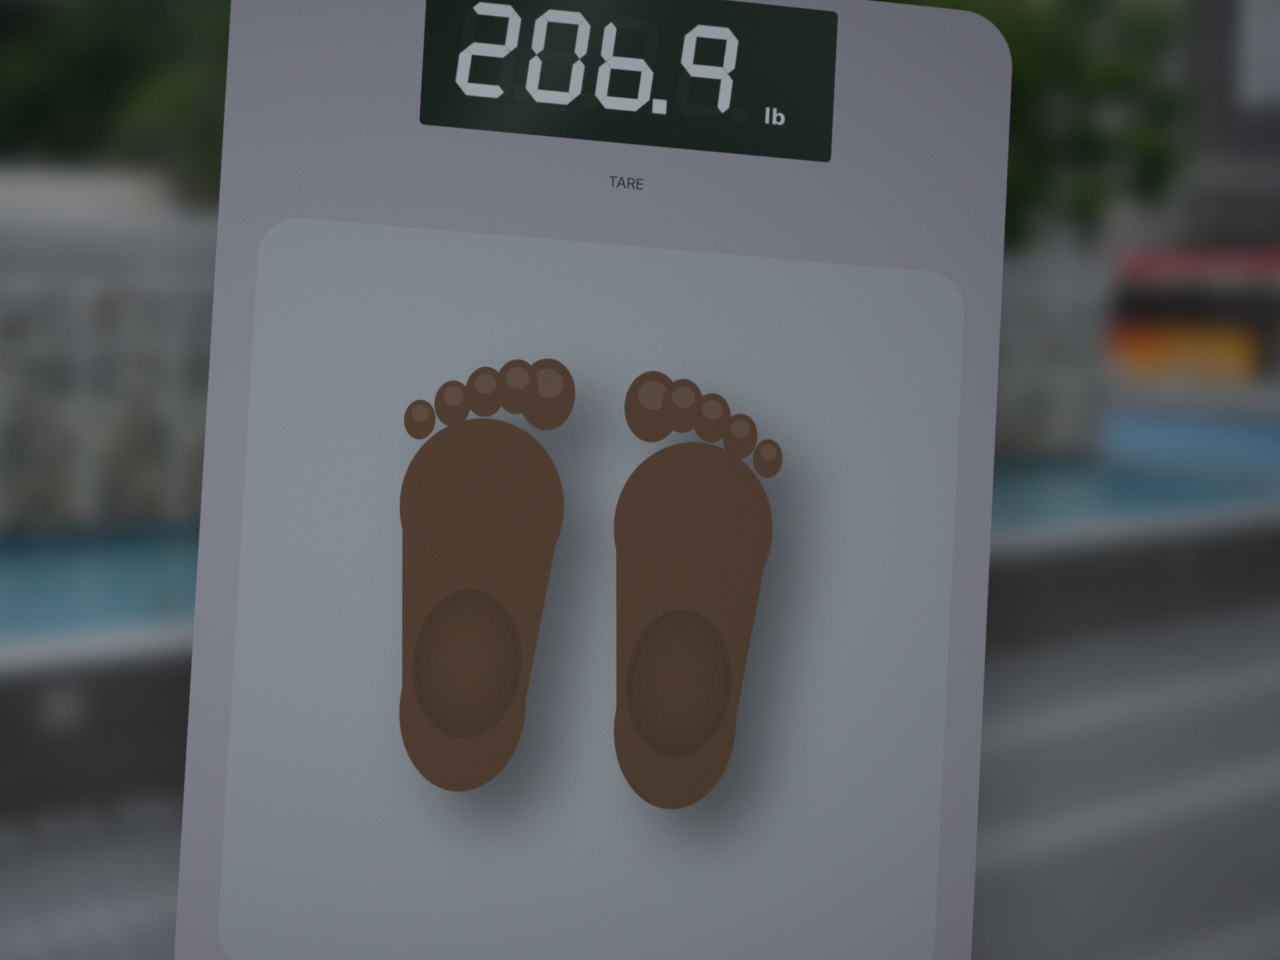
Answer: {"value": 206.9, "unit": "lb"}
